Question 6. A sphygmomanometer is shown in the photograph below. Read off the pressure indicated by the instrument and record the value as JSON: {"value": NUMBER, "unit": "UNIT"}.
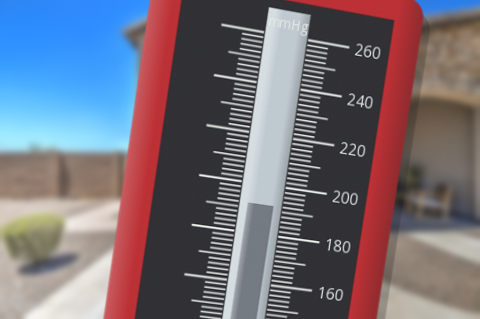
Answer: {"value": 192, "unit": "mmHg"}
